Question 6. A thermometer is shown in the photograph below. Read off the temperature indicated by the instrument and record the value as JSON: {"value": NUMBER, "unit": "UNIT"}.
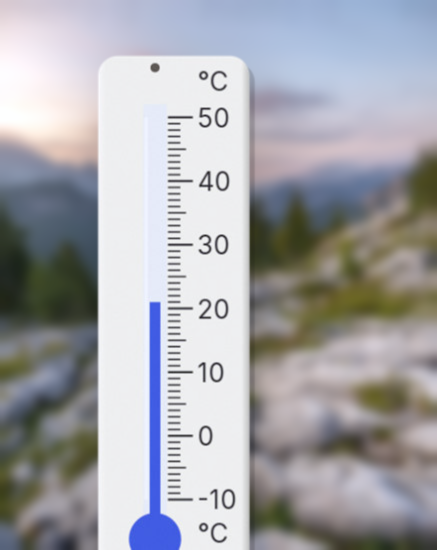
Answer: {"value": 21, "unit": "°C"}
